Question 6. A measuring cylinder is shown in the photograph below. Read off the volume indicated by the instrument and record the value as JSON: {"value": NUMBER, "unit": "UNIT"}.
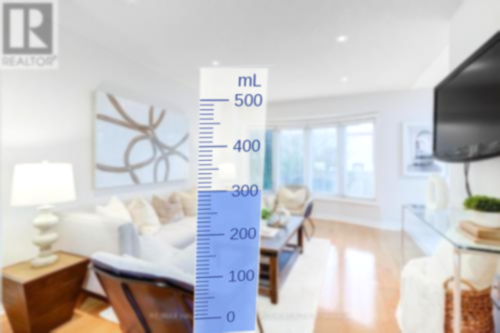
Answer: {"value": 300, "unit": "mL"}
